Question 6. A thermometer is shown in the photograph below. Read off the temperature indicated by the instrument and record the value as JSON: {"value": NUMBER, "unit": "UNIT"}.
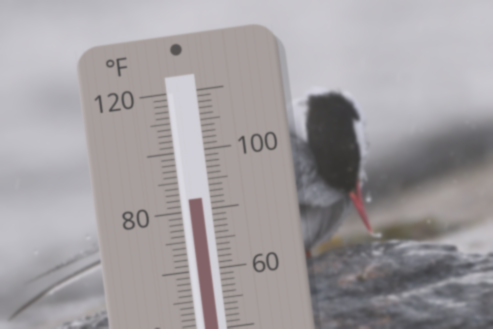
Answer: {"value": 84, "unit": "°F"}
